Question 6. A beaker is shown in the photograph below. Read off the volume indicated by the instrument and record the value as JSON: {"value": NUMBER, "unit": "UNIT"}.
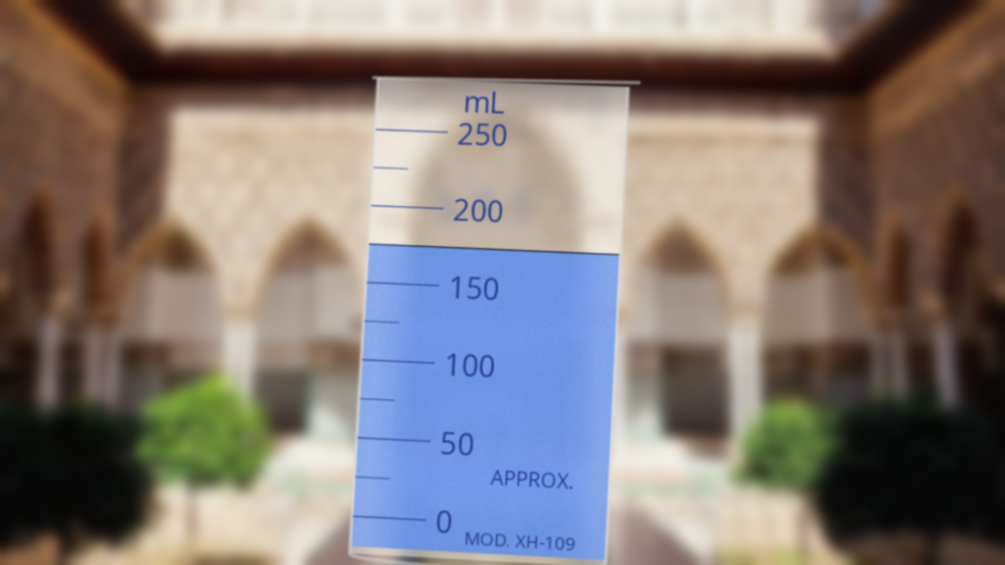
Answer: {"value": 175, "unit": "mL"}
